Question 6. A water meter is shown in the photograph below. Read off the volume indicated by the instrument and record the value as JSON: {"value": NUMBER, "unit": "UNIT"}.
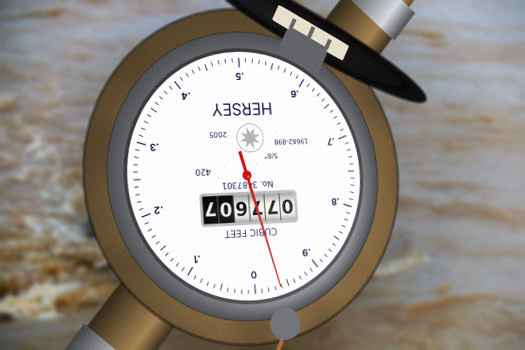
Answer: {"value": 77606.96, "unit": "ft³"}
